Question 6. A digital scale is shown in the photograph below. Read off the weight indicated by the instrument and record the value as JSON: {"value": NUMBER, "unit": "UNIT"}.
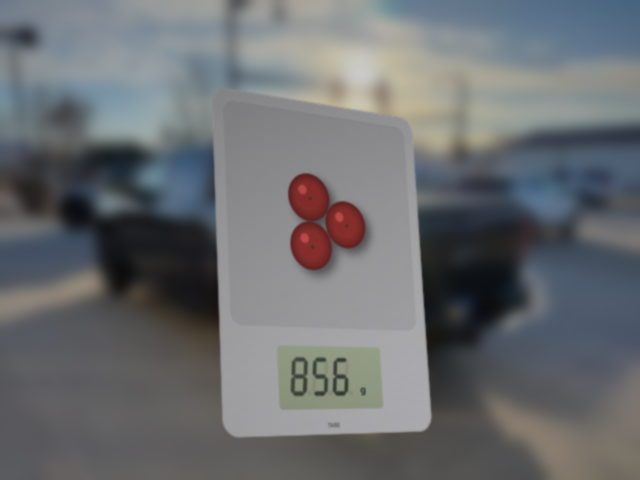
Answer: {"value": 856, "unit": "g"}
